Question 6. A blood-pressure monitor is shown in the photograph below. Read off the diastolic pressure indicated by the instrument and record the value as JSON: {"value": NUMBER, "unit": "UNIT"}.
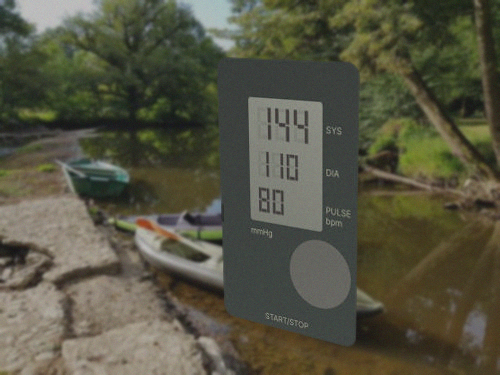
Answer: {"value": 110, "unit": "mmHg"}
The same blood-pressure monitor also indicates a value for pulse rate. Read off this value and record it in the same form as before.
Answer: {"value": 80, "unit": "bpm"}
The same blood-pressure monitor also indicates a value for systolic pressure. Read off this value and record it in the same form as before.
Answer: {"value": 144, "unit": "mmHg"}
